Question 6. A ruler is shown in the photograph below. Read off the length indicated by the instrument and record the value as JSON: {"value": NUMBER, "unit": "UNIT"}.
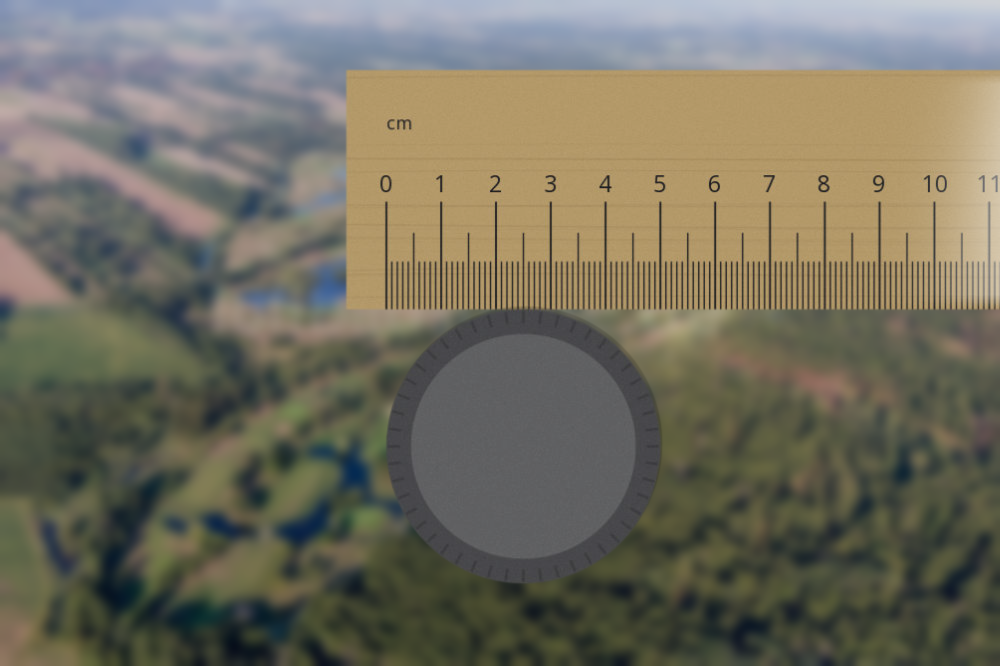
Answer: {"value": 5, "unit": "cm"}
